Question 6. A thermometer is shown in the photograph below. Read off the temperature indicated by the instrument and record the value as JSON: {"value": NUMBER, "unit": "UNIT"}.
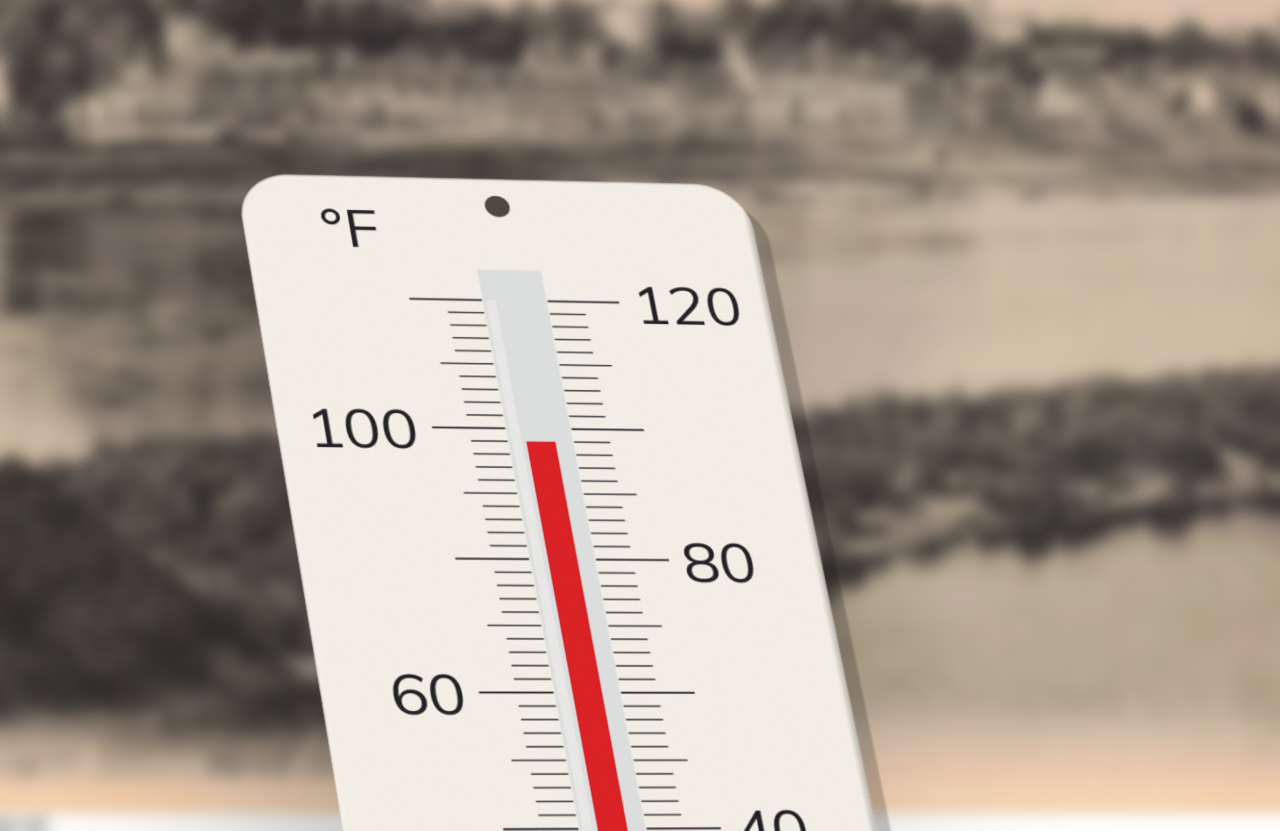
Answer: {"value": 98, "unit": "°F"}
